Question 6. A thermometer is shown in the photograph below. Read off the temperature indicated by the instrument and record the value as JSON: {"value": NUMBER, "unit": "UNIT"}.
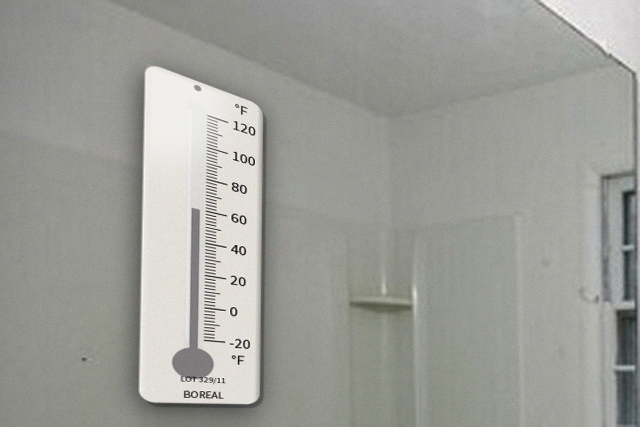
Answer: {"value": 60, "unit": "°F"}
